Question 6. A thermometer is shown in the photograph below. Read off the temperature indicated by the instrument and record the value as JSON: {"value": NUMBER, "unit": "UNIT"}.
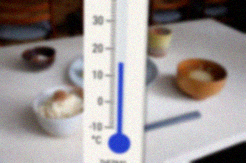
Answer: {"value": 15, "unit": "°C"}
